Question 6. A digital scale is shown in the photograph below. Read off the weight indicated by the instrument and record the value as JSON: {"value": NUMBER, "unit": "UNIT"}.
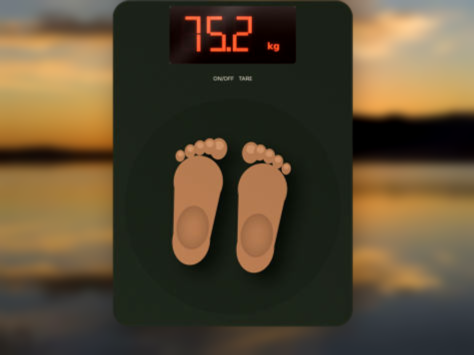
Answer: {"value": 75.2, "unit": "kg"}
